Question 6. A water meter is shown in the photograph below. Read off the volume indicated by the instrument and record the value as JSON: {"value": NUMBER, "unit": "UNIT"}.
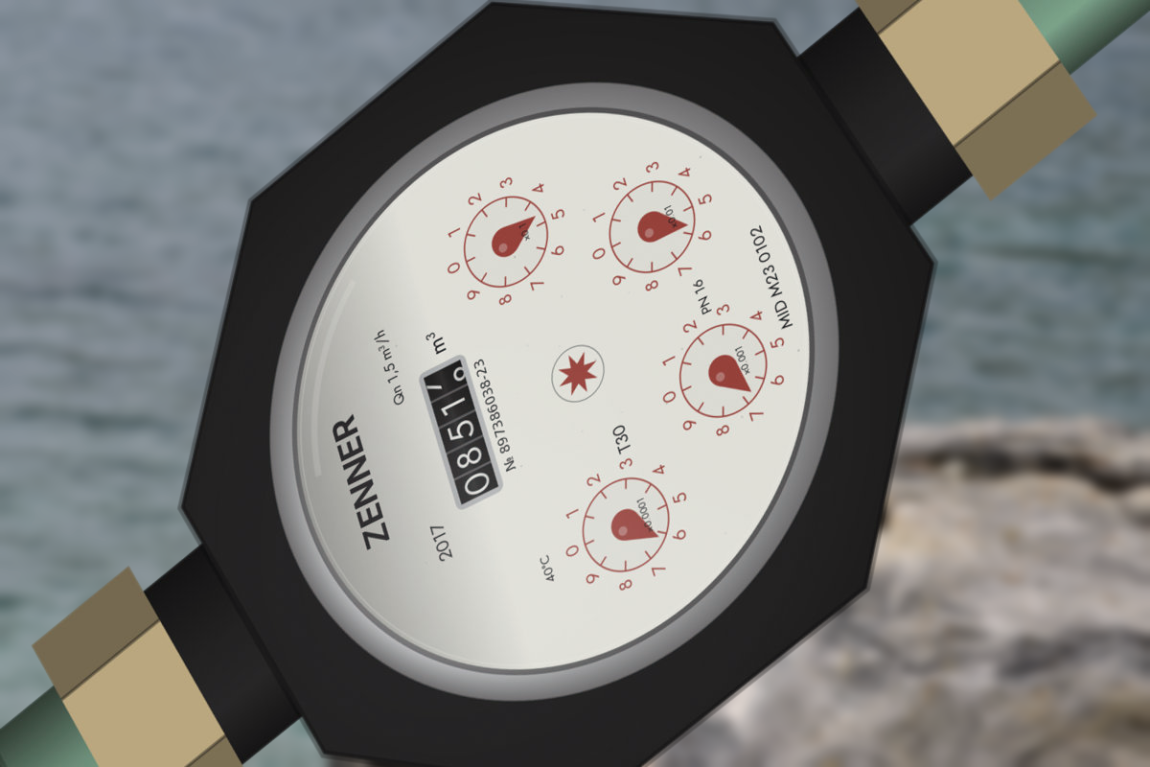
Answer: {"value": 8517.4566, "unit": "m³"}
